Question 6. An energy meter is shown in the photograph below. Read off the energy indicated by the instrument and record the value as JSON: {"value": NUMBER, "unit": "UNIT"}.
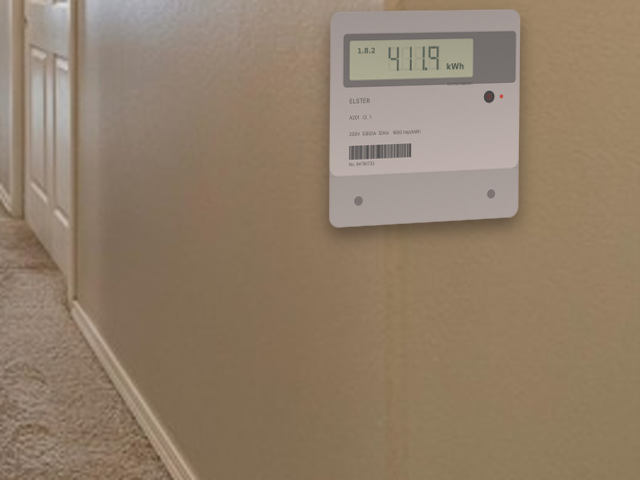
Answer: {"value": 411.9, "unit": "kWh"}
